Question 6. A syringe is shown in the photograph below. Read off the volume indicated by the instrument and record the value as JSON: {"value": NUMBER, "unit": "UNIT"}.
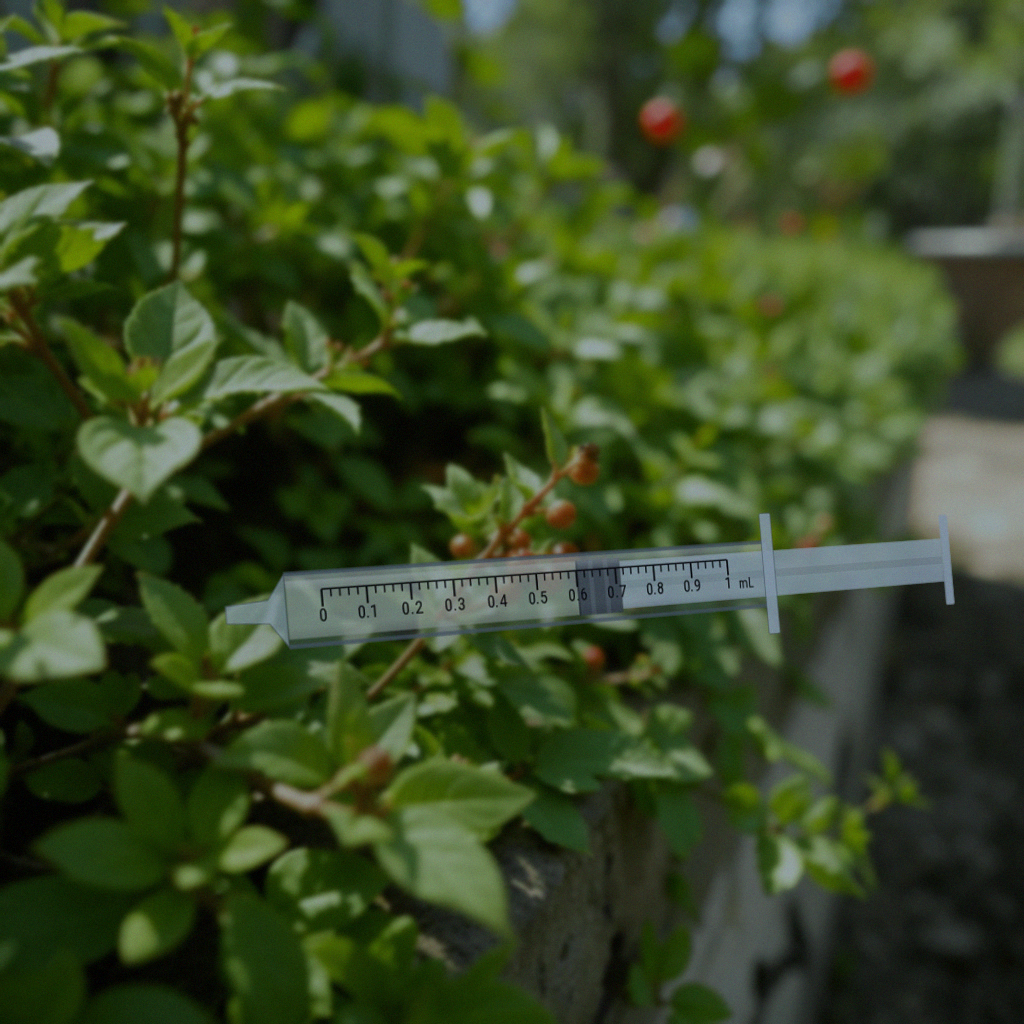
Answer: {"value": 0.6, "unit": "mL"}
